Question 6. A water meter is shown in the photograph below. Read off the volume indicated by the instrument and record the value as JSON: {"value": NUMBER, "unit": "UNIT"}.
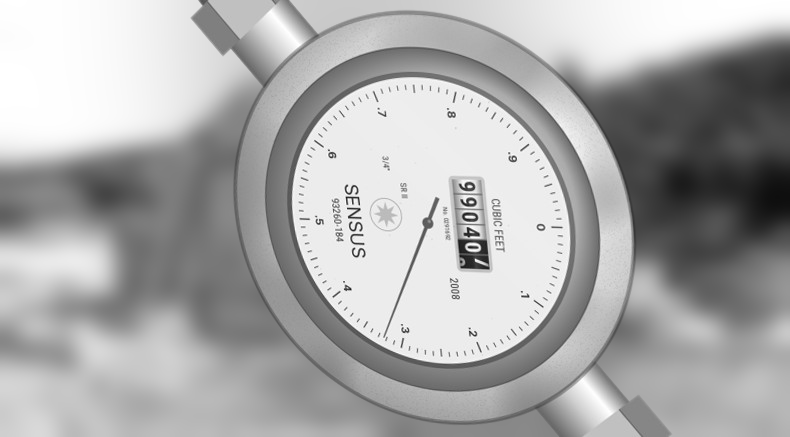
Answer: {"value": 990407.32, "unit": "ft³"}
